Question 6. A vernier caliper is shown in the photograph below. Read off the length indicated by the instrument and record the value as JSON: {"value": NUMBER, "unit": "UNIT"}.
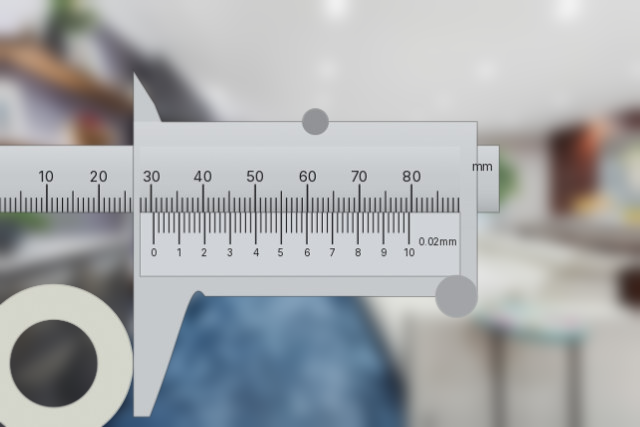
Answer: {"value": 30.5, "unit": "mm"}
